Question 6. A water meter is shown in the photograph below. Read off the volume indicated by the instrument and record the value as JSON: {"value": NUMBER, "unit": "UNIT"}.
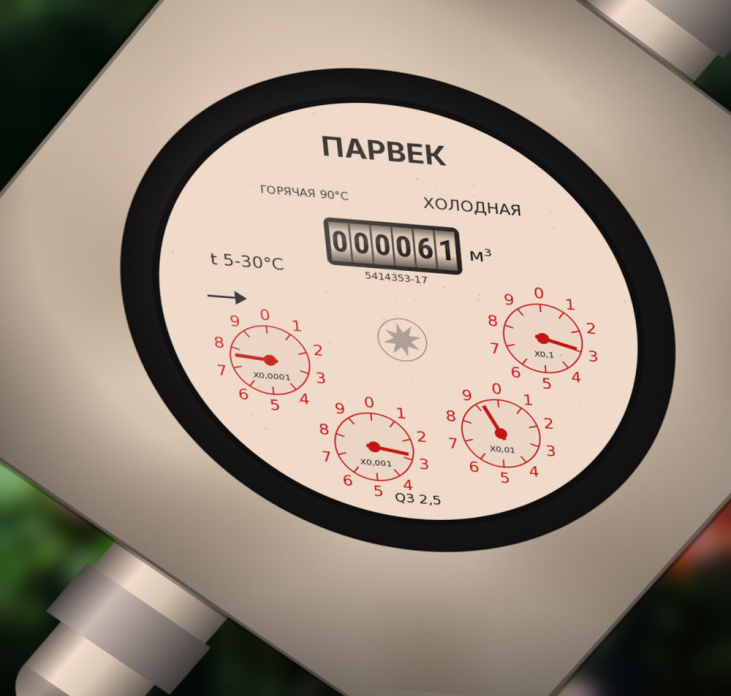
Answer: {"value": 61.2927, "unit": "m³"}
